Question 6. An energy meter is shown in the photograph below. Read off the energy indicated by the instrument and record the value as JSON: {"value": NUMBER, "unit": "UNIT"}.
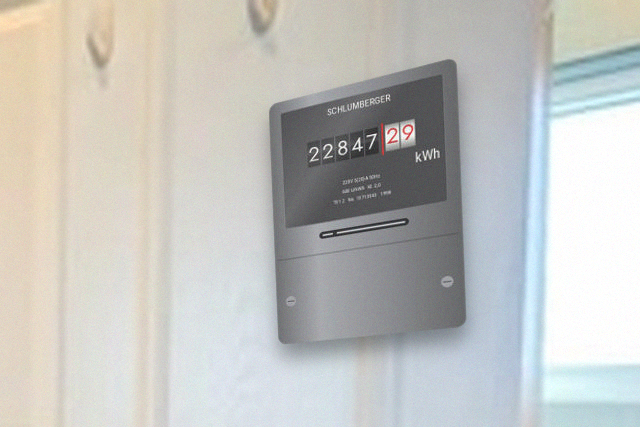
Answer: {"value": 22847.29, "unit": "kWh"}
